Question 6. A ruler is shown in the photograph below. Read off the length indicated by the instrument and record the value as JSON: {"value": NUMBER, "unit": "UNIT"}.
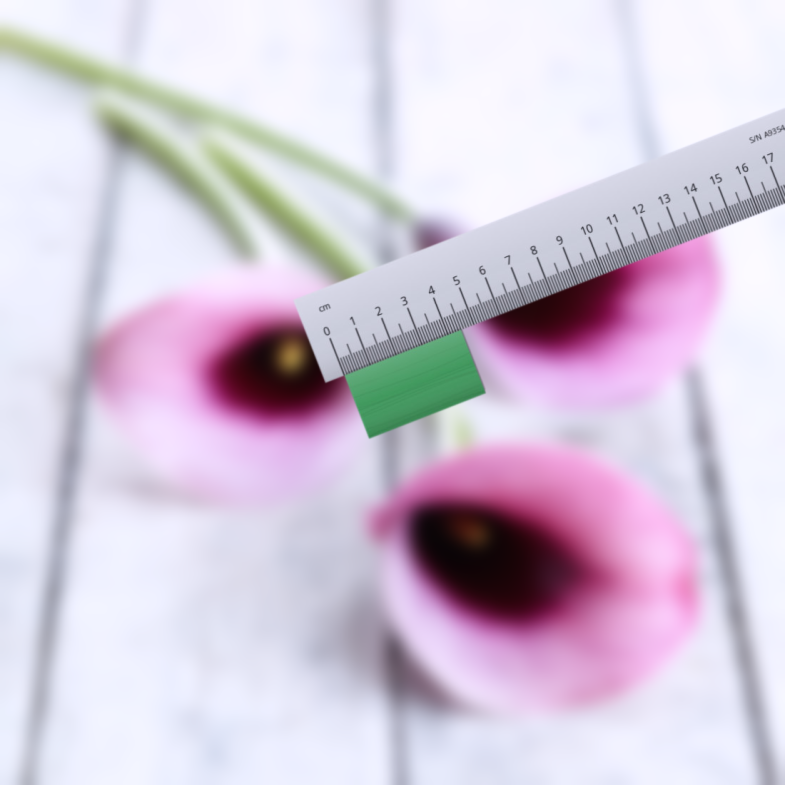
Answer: {"value": 4.5, "unit": "cm"}
